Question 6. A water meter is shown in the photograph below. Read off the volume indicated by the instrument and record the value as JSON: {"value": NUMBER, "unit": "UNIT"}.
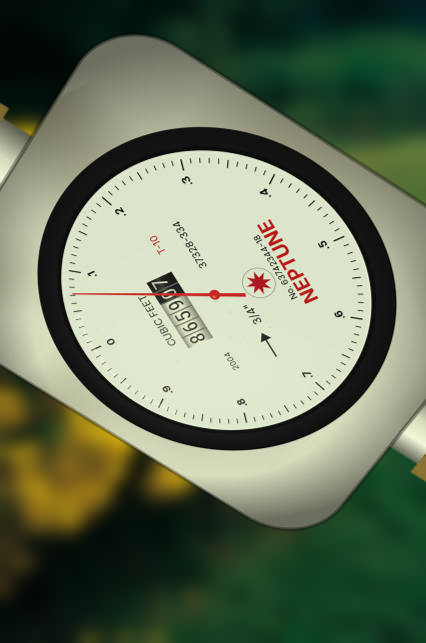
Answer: {"value": 865907.07, "unit": "ft³"}
